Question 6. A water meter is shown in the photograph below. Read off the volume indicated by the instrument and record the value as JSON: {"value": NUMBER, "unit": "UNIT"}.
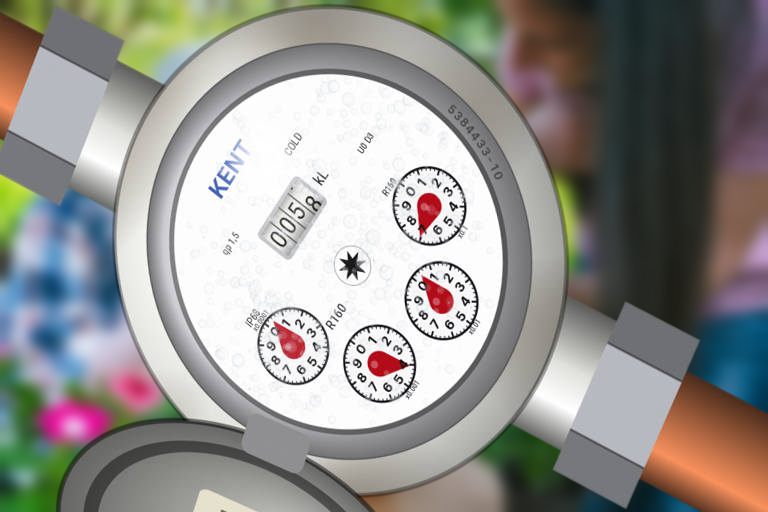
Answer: {"value": 57.7040, "unit": "kL"}
